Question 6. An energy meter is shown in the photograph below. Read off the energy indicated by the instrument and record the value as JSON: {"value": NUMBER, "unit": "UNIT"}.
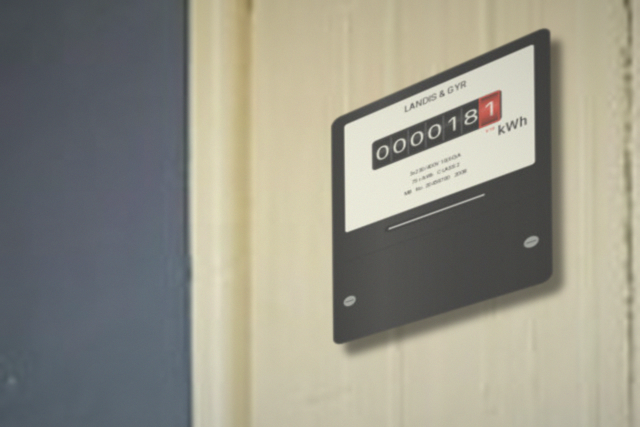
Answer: {"value": 18.1, "unit": "kWh"}
